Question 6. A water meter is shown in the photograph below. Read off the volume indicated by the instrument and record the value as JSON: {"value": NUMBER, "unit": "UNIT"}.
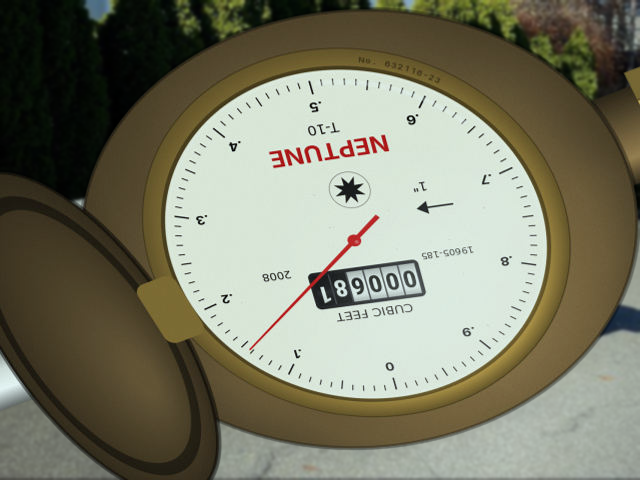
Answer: {"value": 681.14, "unit": "ft³"}
